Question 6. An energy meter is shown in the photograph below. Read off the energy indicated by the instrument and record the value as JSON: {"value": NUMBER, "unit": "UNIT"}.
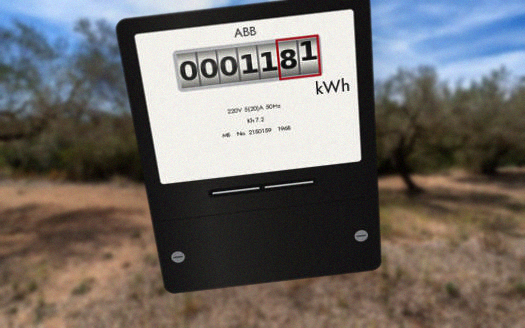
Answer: {"value": 11.81, "unit": "kWh"}
